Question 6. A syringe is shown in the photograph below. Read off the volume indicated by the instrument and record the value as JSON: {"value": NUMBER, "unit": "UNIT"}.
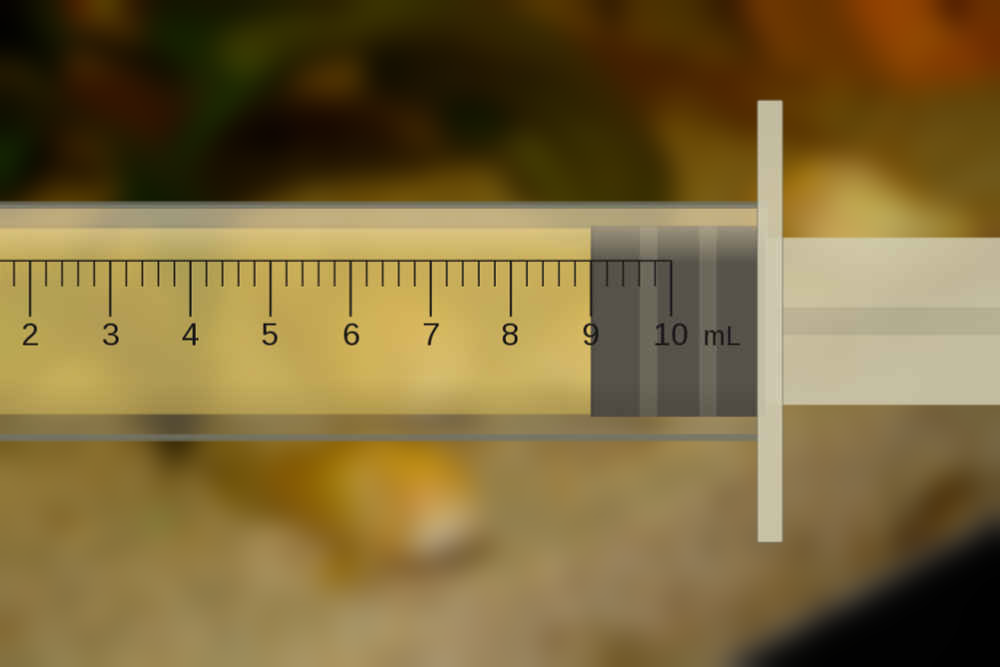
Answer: {"value": 9, "unit": "mL"}
